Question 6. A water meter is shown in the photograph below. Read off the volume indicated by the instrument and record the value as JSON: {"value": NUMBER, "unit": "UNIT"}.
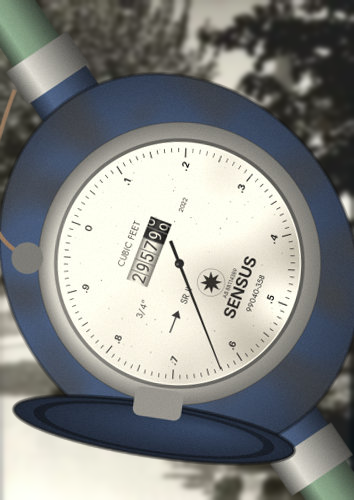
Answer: {"value": 295798.63, "unit": "ft³"}
